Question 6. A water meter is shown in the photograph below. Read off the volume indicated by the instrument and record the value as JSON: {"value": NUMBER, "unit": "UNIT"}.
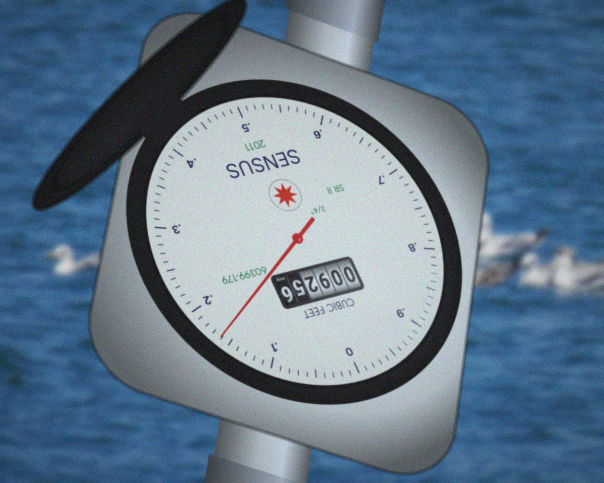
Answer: {"value": 9256.16, "unit": "ft³"}
